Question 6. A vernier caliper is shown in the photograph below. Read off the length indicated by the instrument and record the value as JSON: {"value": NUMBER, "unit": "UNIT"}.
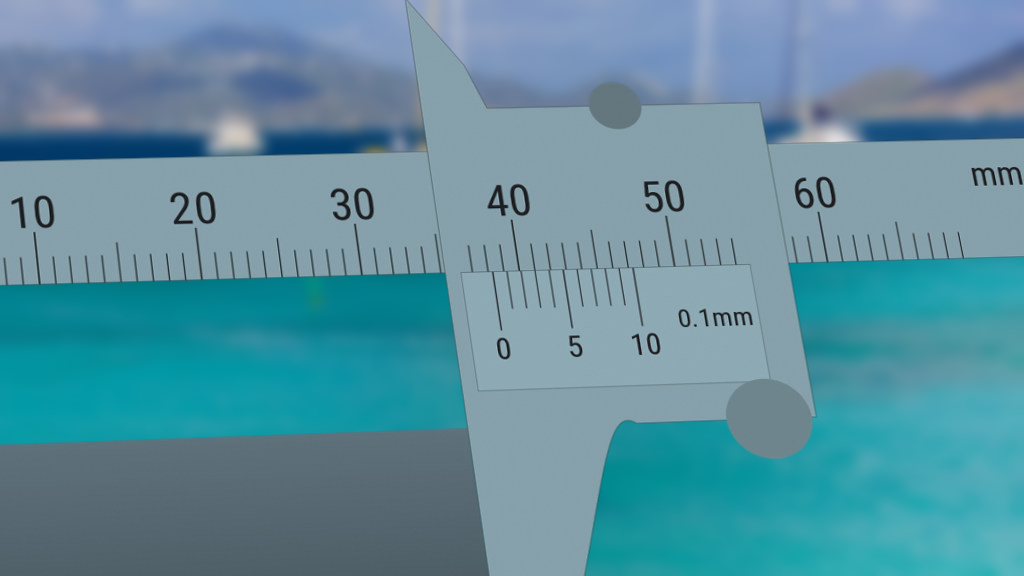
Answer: {"value": 38.3, "unit": "mm"}
